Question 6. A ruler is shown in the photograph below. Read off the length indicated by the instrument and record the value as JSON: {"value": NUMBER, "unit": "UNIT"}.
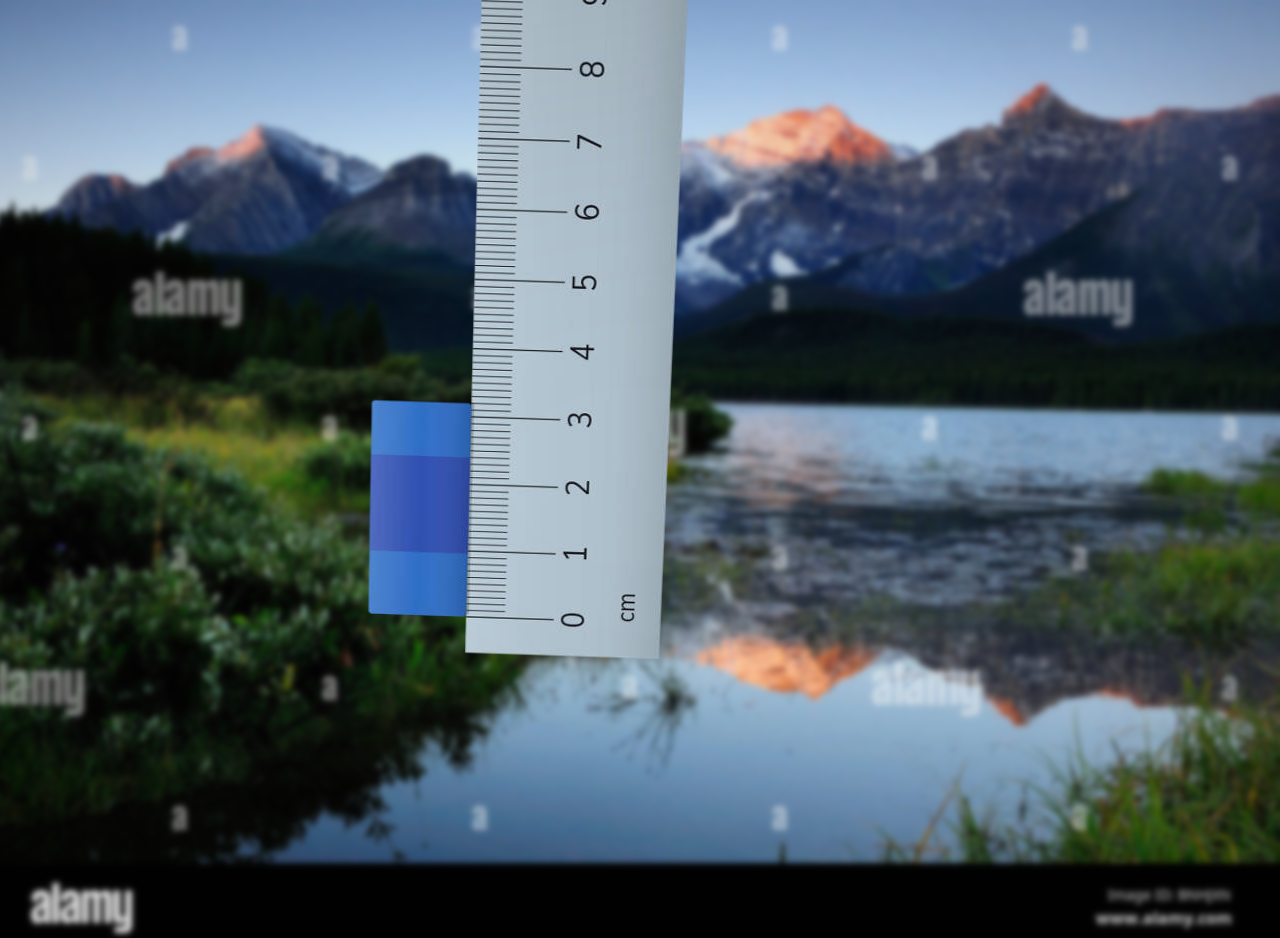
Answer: {"value": 3.2, "unit": "cm"}
